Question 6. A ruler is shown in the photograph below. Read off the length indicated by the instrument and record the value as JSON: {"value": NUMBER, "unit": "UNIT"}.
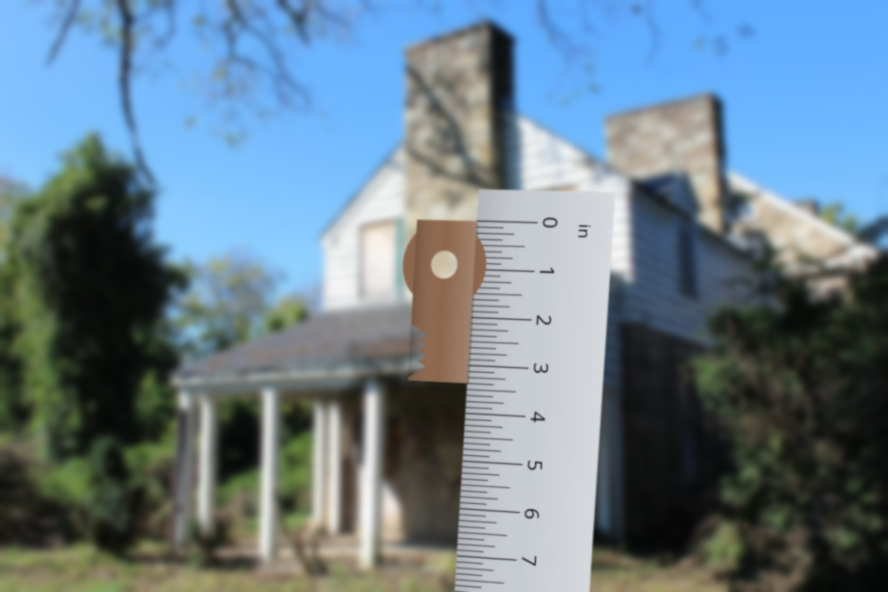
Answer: {"value": 3.375, "unit": "in"}
